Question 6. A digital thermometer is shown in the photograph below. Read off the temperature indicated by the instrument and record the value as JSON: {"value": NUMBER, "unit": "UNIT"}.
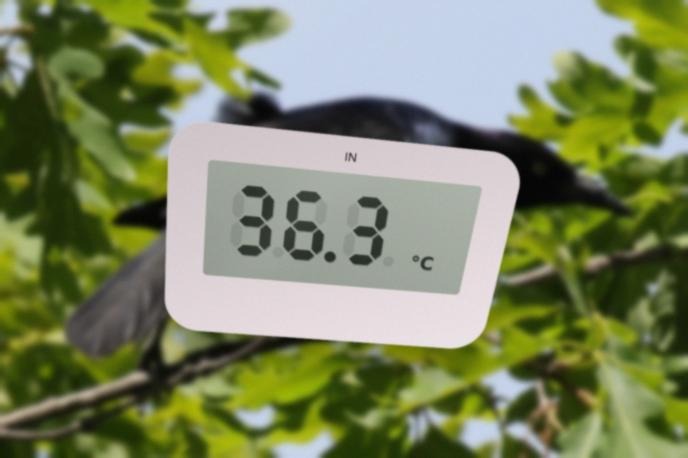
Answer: {"value": 36.3, "unit": "°C"}
